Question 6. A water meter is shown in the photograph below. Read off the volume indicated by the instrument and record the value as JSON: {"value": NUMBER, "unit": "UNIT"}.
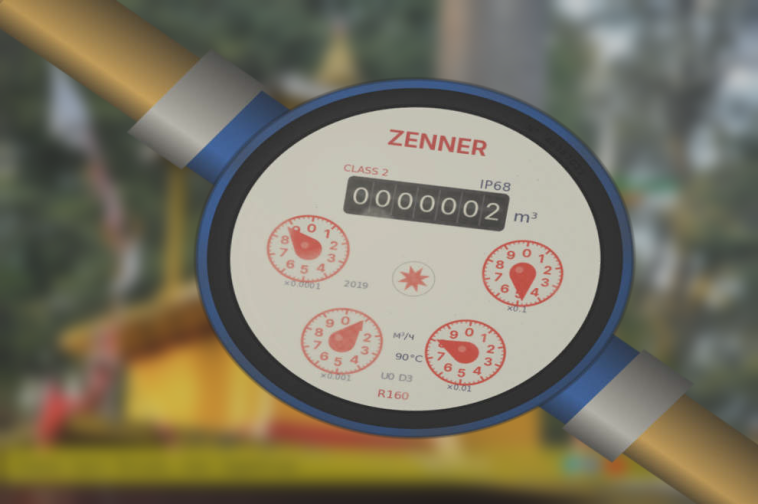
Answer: {"value": 2.4808, "unit": "m³"}
